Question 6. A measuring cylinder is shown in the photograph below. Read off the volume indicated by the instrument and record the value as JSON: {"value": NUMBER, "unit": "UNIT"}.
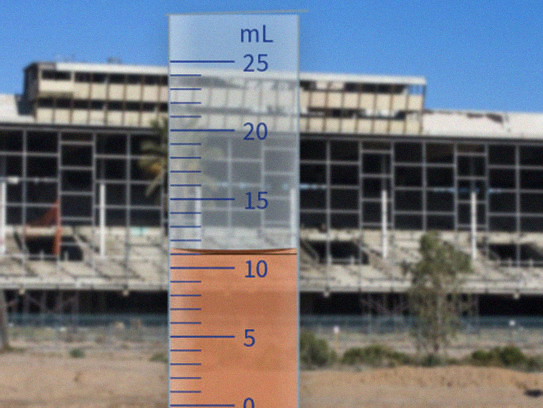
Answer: {"value": 11, "unit": "mL"}
